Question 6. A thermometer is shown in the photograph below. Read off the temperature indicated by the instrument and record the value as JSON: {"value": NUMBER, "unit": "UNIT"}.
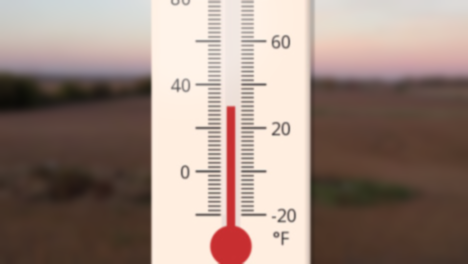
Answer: {"value": 30, "unit": "°F"}
